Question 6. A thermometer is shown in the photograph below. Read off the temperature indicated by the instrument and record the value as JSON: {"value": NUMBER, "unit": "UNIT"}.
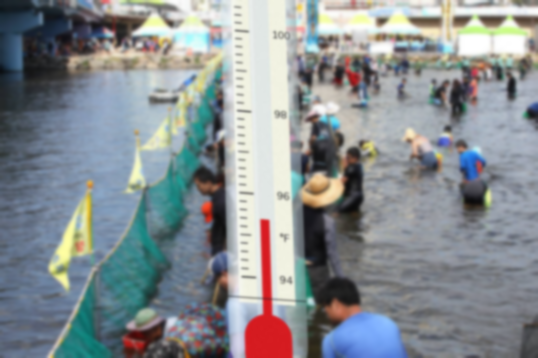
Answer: {"value": 95.4, "unit": "°F"}
